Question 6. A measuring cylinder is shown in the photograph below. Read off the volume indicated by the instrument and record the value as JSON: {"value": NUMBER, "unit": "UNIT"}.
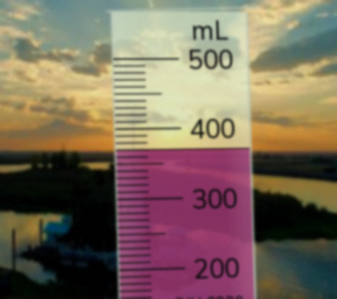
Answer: {"value": 370, "unit": "mL"}
